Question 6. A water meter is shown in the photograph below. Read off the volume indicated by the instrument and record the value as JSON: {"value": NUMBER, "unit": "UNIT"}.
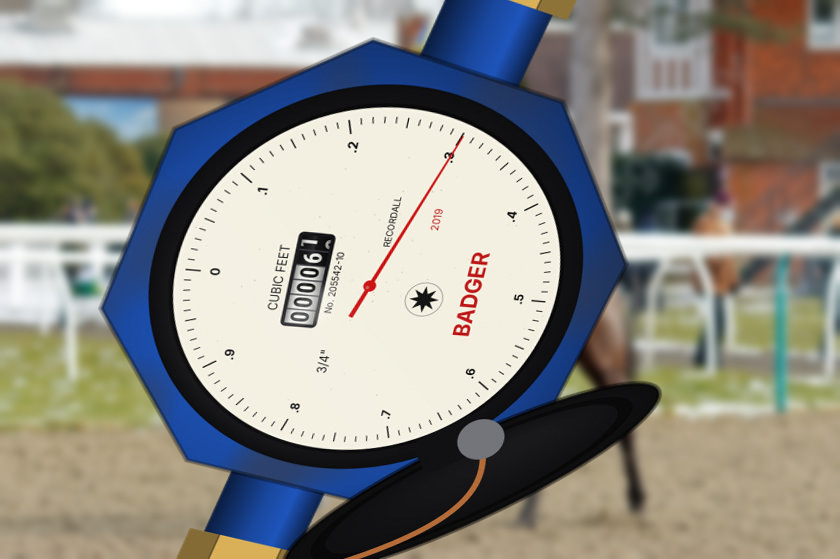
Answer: {"value": 61.30, "unit": "ft³"}
